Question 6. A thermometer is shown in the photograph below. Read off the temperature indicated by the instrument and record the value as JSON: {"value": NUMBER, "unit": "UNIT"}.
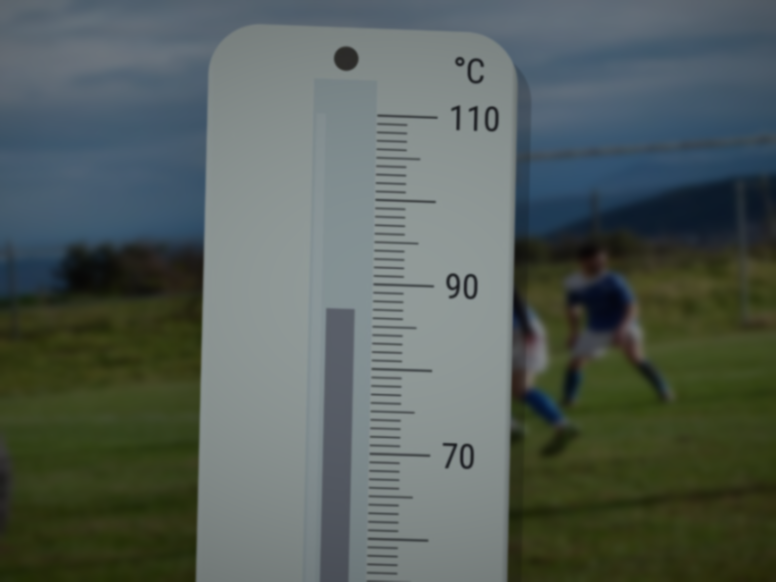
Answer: {"value": 87, "unit": "°C"}
